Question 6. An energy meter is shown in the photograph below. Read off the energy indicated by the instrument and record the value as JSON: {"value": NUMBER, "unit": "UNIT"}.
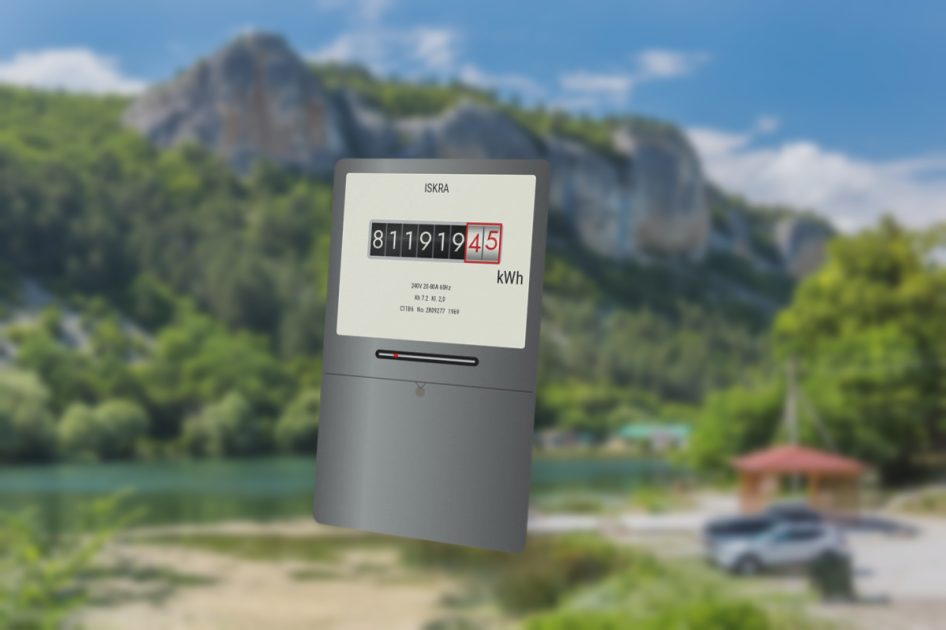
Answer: {"value": 811919.45, "unit": "kWh"}
